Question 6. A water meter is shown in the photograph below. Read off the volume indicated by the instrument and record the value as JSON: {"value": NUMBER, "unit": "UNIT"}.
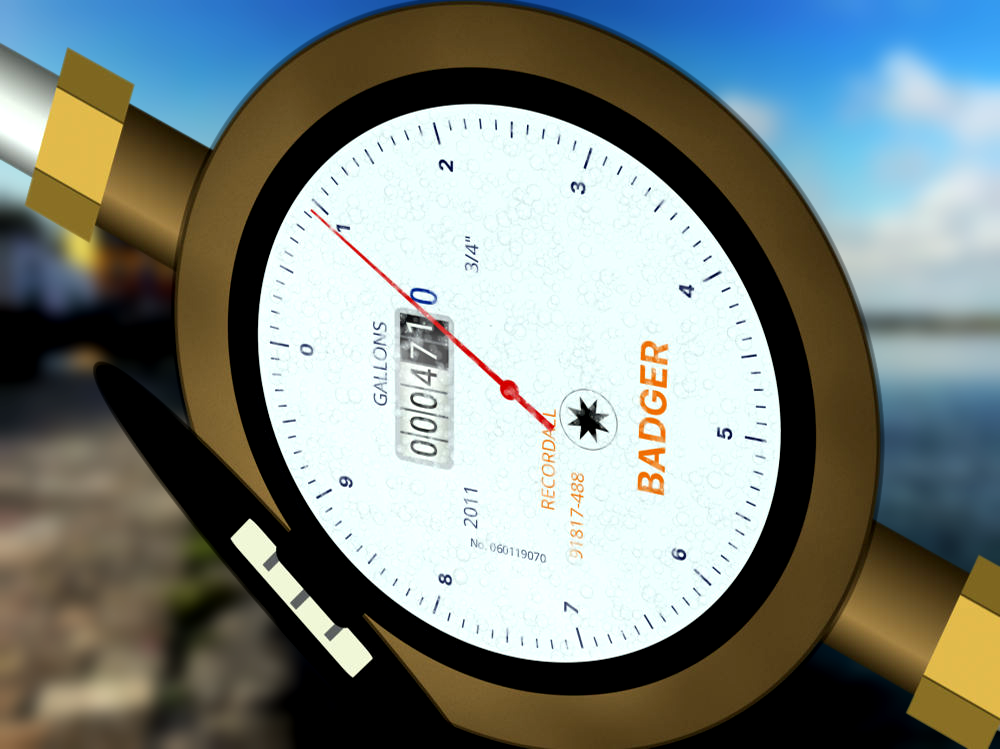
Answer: {"value": 4710.9, "unit": "gal"}
